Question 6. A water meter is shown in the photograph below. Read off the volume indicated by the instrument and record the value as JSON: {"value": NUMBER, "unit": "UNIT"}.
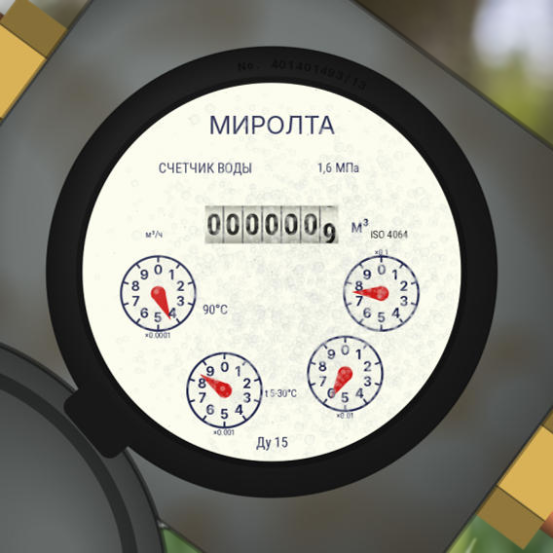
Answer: {"value": 8.7584, "unit": "m³"}
